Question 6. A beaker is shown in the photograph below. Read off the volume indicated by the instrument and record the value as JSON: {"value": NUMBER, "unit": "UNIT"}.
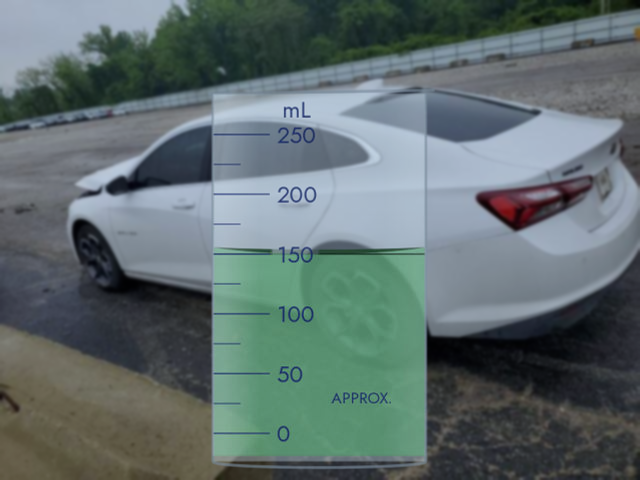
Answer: {"value": 150, "unit": "mL"}
